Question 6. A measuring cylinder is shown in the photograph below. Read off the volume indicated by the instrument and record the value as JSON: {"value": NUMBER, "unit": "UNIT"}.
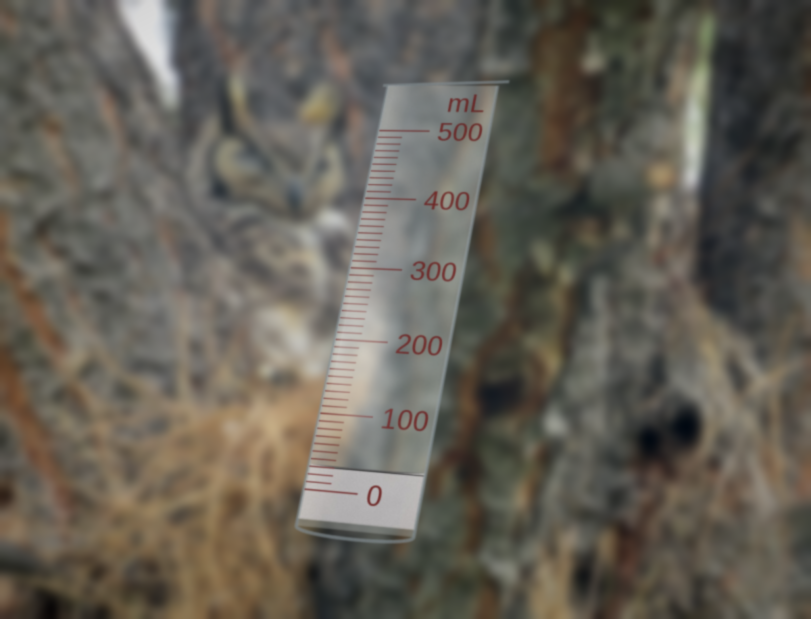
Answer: {"value": 30, "unit": "mL"}
